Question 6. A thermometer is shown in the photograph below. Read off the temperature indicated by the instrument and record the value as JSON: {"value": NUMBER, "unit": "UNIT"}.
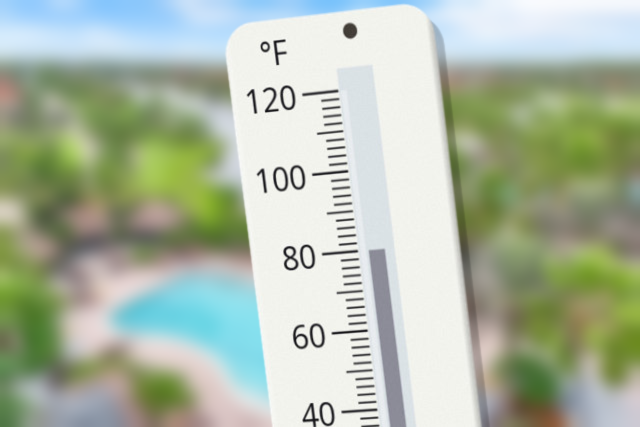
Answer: {"value": 80, "unit": "°F"}
